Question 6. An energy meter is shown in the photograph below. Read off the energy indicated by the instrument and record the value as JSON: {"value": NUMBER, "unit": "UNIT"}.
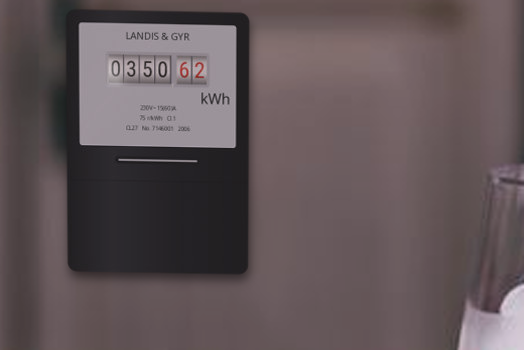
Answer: {"value": 350.62, "unit": "kWh"}
